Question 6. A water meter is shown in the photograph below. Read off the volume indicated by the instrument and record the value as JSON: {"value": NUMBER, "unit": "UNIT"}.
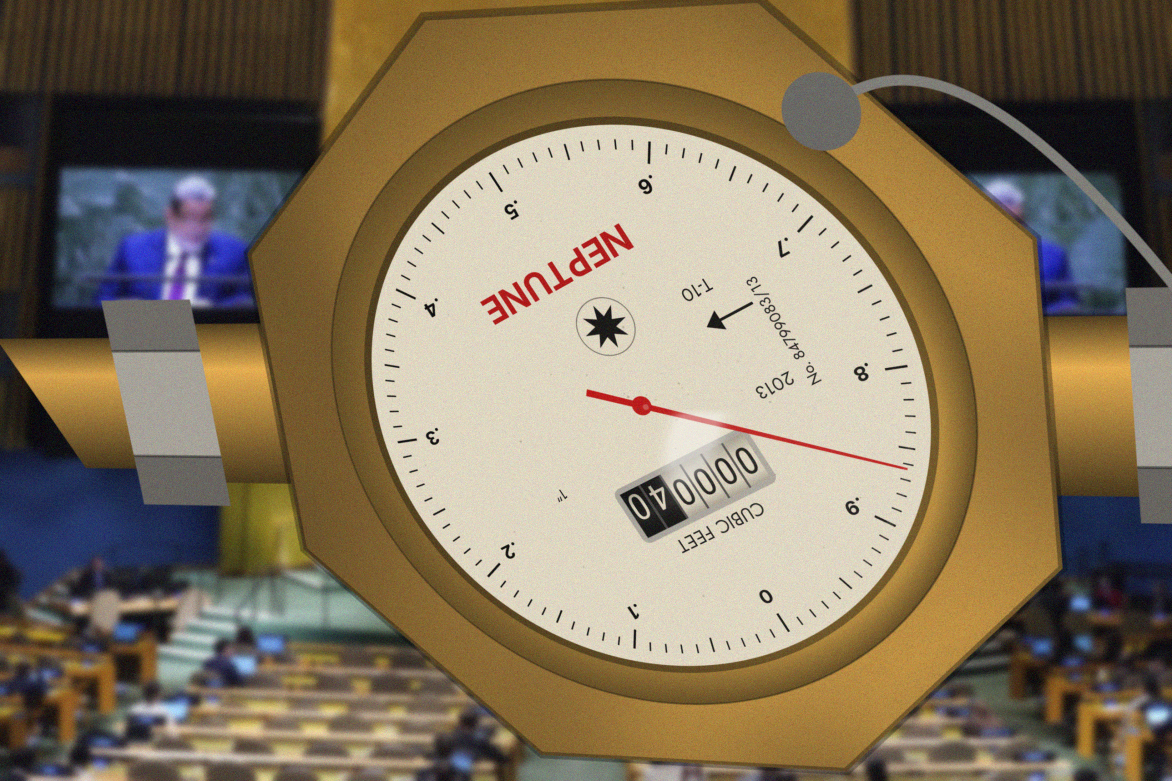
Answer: {"value": 39.86, "unit": "ft³"}
